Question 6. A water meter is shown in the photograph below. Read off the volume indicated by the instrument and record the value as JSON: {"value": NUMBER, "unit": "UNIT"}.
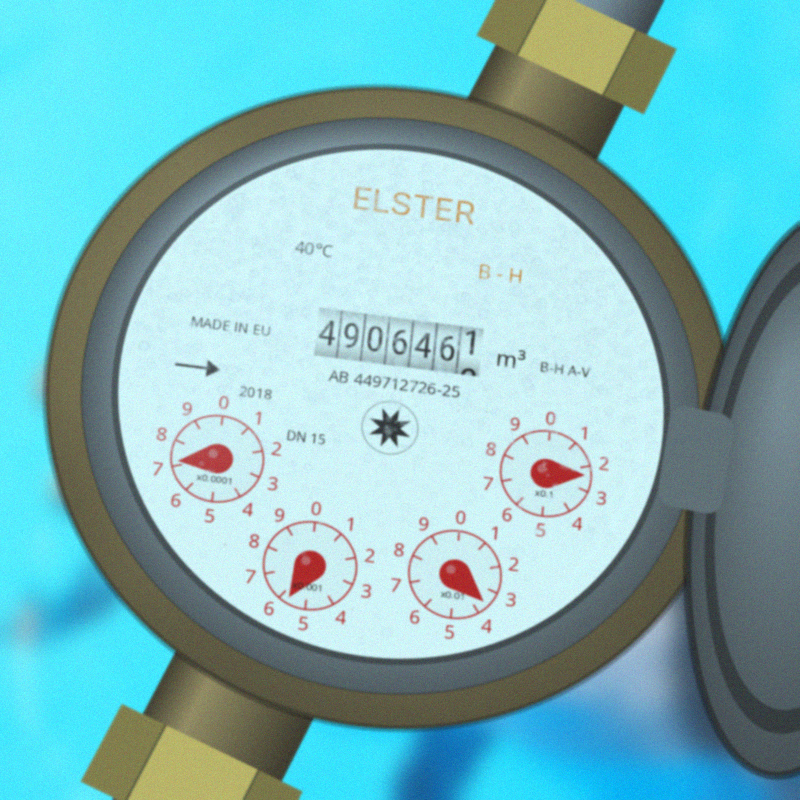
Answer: {"value": 4906461.2357, "unit": "m³"}
